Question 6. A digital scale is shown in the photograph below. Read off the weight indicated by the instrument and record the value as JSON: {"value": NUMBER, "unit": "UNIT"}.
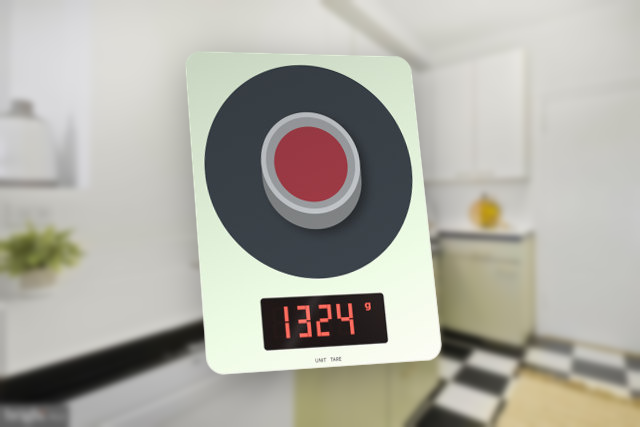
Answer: {"value": 1324, "unit": "g"}
